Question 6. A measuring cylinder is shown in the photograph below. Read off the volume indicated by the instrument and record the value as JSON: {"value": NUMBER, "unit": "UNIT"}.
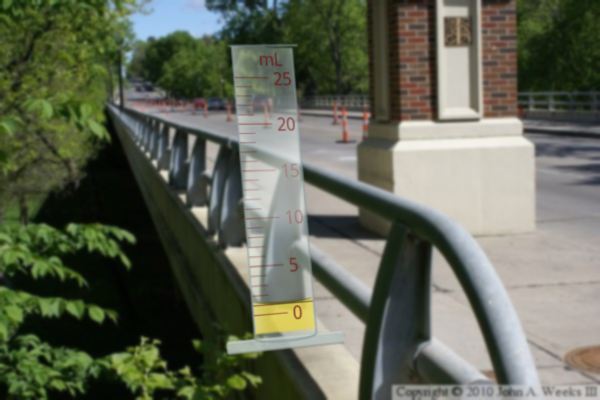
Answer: {"value": 1, "unit": "mL"}
